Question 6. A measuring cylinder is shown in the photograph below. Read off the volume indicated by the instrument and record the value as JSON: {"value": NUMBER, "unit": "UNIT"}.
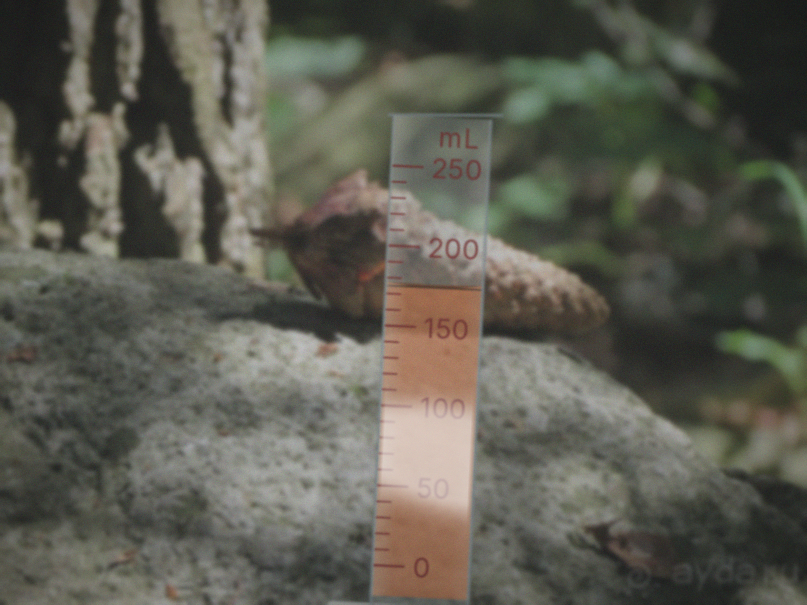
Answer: {"value": 175, "unit": "mL"}
